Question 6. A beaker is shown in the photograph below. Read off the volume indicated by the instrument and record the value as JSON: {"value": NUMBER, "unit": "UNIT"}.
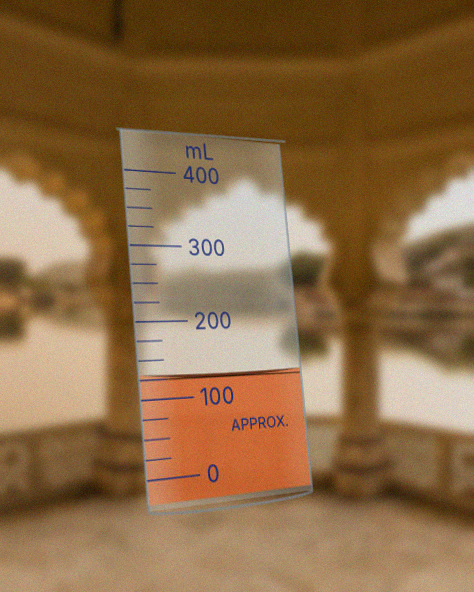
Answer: {"value": 125, "unit": "mL"}
